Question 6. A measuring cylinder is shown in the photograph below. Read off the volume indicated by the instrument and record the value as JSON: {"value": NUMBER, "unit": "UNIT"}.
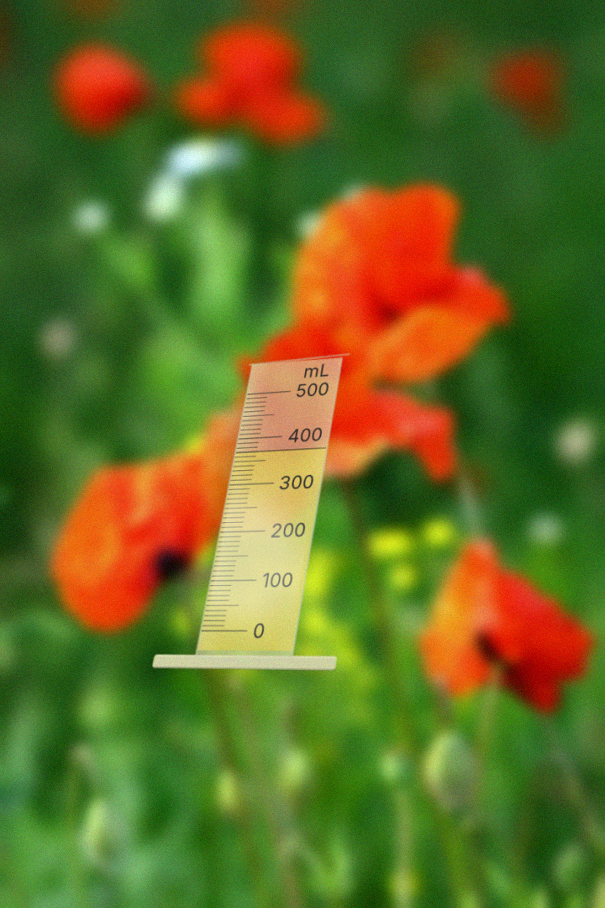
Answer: {"value": 370, "unit": "mL"}
